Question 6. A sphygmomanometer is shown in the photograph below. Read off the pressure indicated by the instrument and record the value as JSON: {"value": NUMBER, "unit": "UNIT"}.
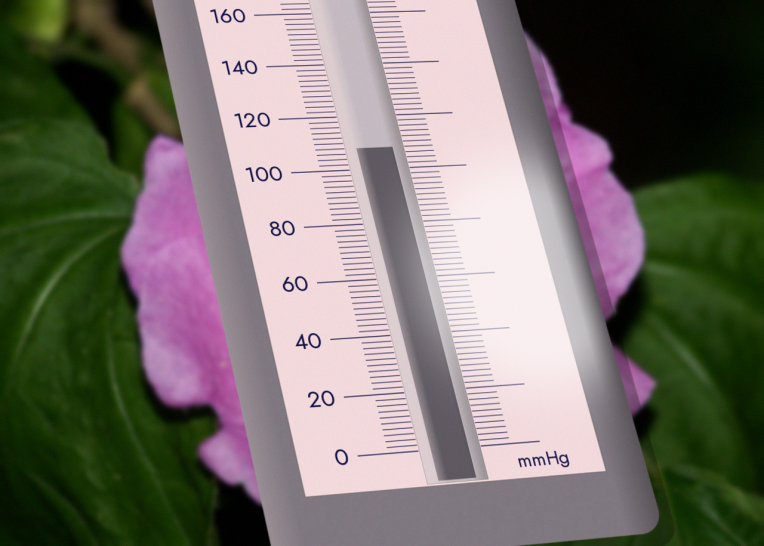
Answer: {"value": 108, "unit": "mmHg"}
